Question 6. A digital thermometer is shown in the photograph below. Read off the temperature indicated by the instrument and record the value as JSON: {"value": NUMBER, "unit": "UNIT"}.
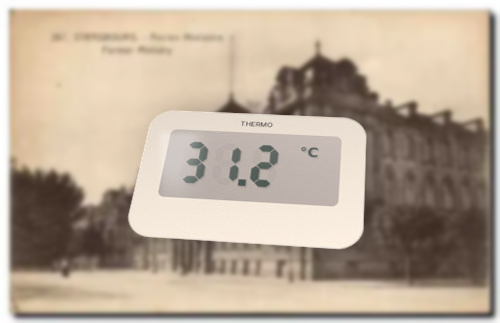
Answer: {"value": 31.2, "unit": "°C"}
